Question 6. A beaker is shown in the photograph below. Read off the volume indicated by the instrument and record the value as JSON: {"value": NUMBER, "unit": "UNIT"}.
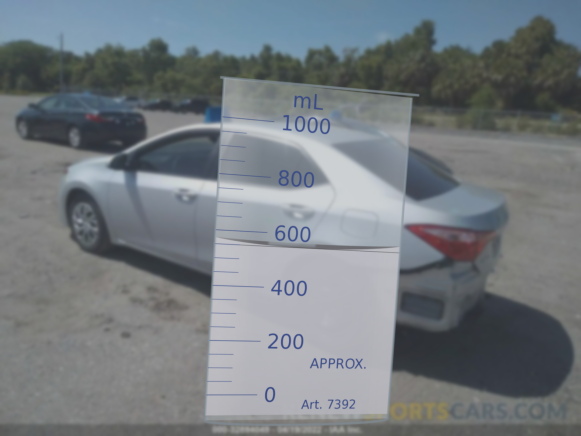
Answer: {"value": 550, "unit": "mL"}
